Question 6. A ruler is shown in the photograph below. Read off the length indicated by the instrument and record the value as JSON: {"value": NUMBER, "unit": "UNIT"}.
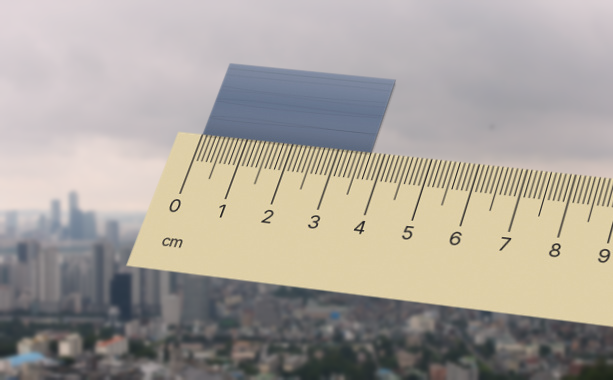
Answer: {"value": 3.7, "unit": "cm"}
